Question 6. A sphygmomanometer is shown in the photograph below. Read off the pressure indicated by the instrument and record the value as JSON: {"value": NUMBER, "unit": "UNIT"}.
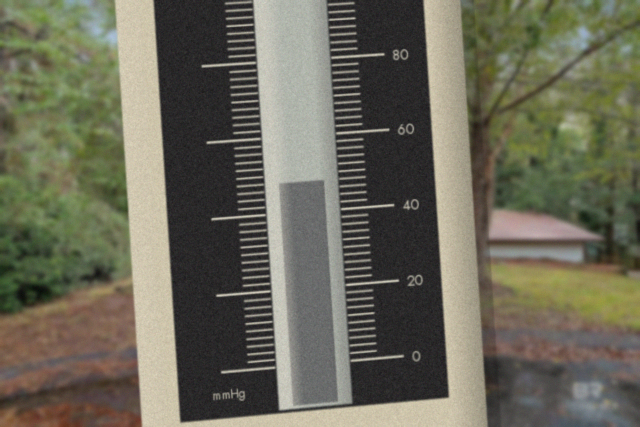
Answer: {"value": 48, "unit": "mmHg"}
